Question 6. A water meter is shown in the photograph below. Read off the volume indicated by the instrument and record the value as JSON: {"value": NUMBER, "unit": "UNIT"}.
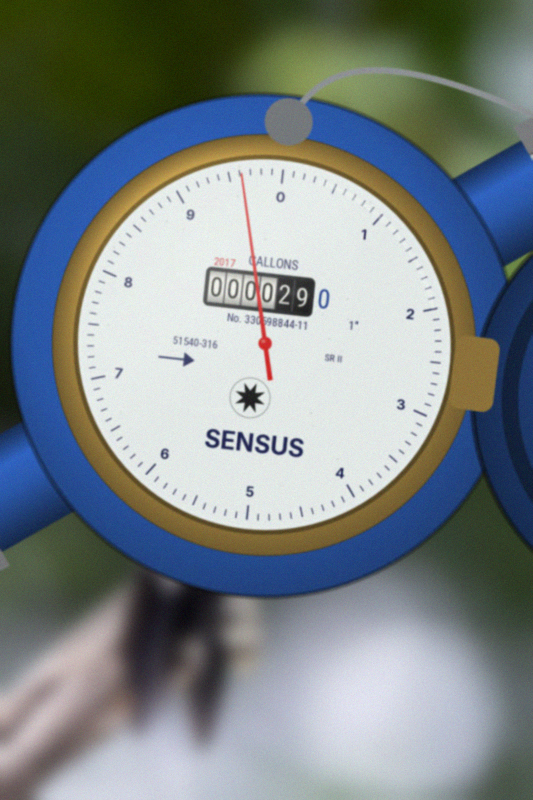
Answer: {"value": 289.6, "unit": "gal"}
